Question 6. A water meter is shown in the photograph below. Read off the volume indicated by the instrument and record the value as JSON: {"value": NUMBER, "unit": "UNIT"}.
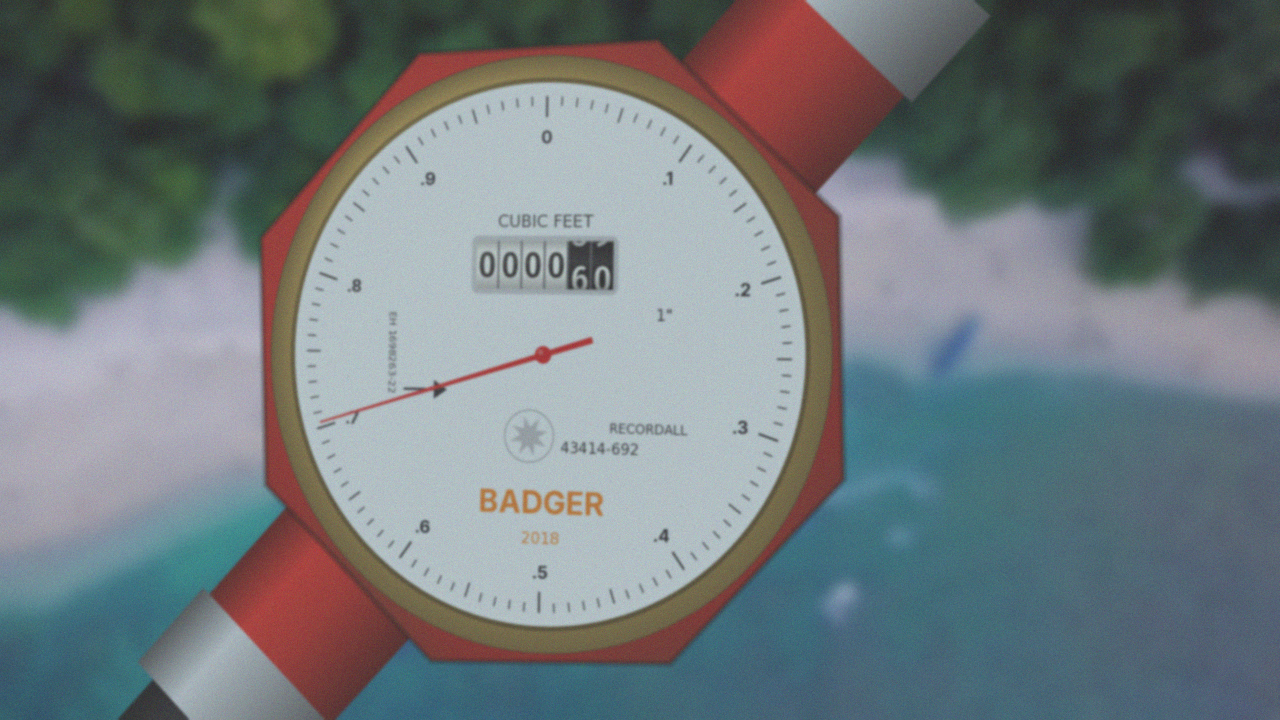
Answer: {"value": 59.70, "unit": "ft³"}
